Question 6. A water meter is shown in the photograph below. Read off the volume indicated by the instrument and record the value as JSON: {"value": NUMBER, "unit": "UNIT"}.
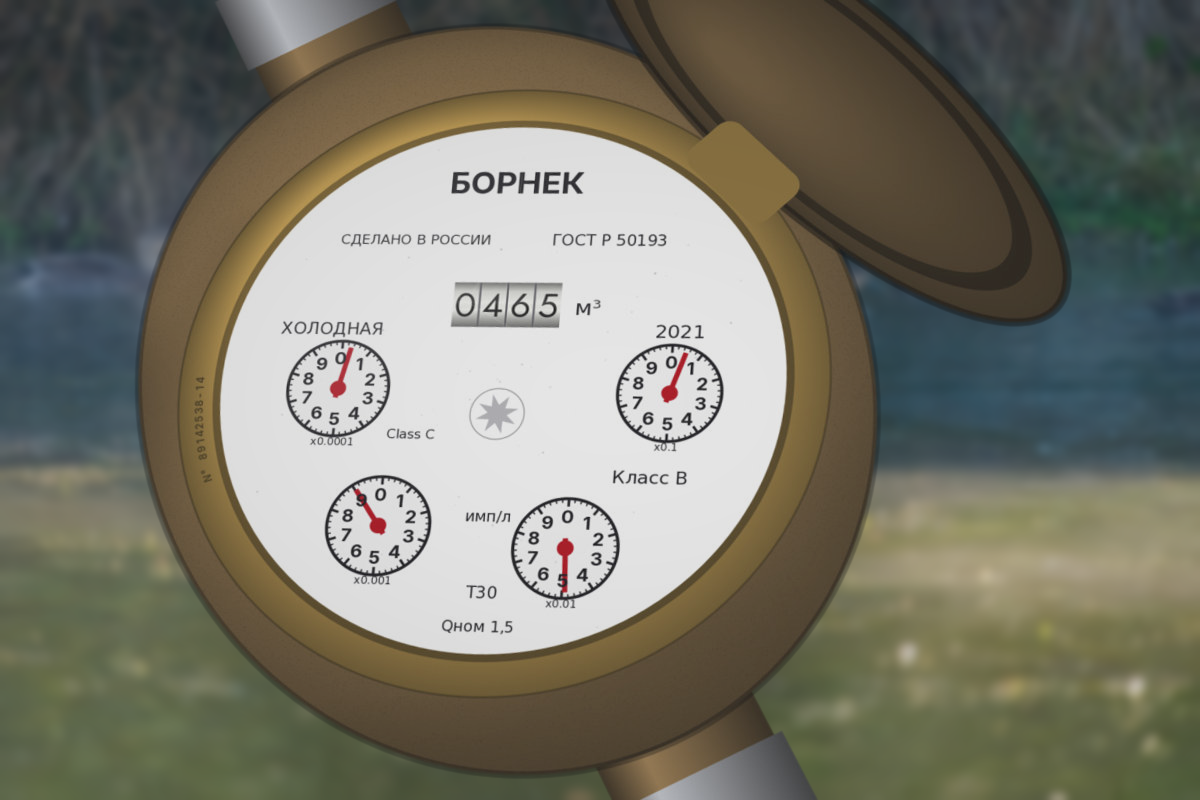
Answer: {"value": 465.0490, "unit": "m³"}
